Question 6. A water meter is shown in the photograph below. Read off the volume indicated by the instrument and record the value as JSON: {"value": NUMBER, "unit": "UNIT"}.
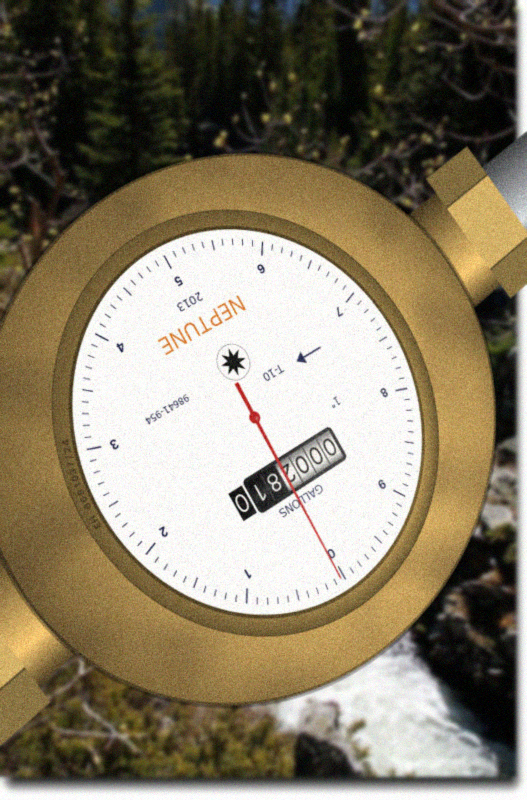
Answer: {"value": 2810.0, "unit": "gal"}
